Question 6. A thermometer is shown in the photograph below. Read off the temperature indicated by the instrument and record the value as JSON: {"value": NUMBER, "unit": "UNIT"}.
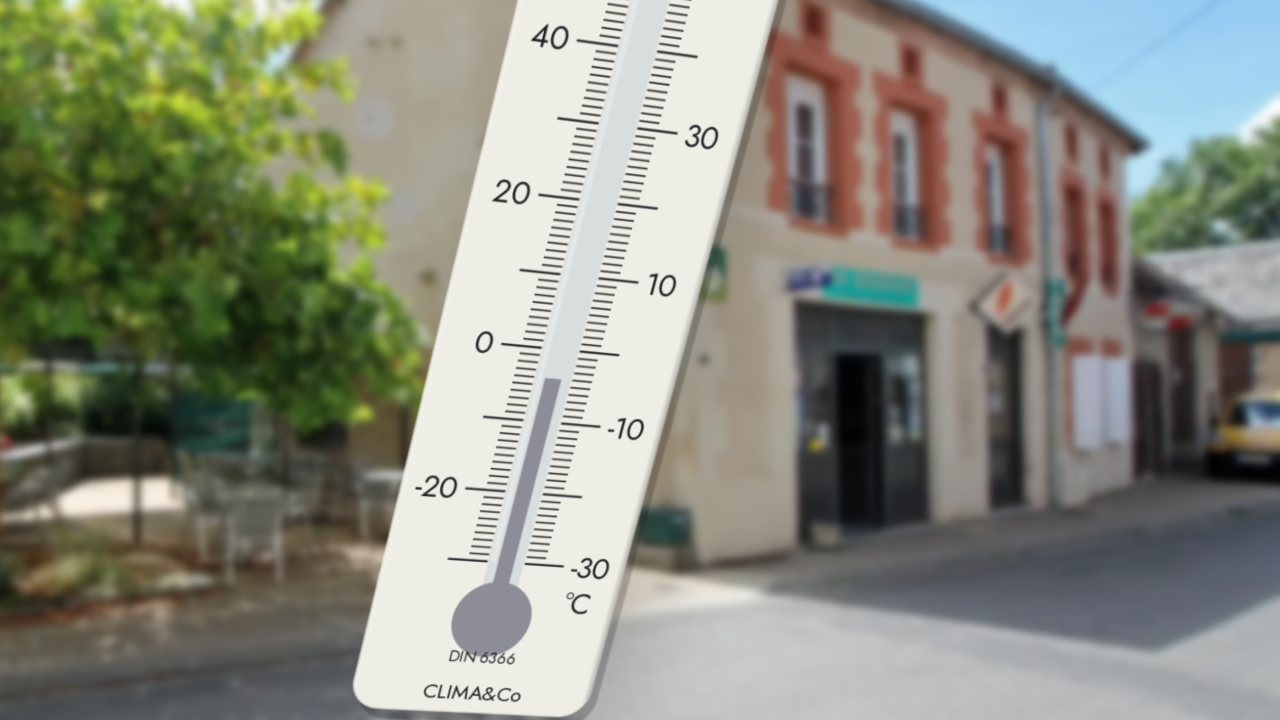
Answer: {"value": -4, "unit": "°C"}
